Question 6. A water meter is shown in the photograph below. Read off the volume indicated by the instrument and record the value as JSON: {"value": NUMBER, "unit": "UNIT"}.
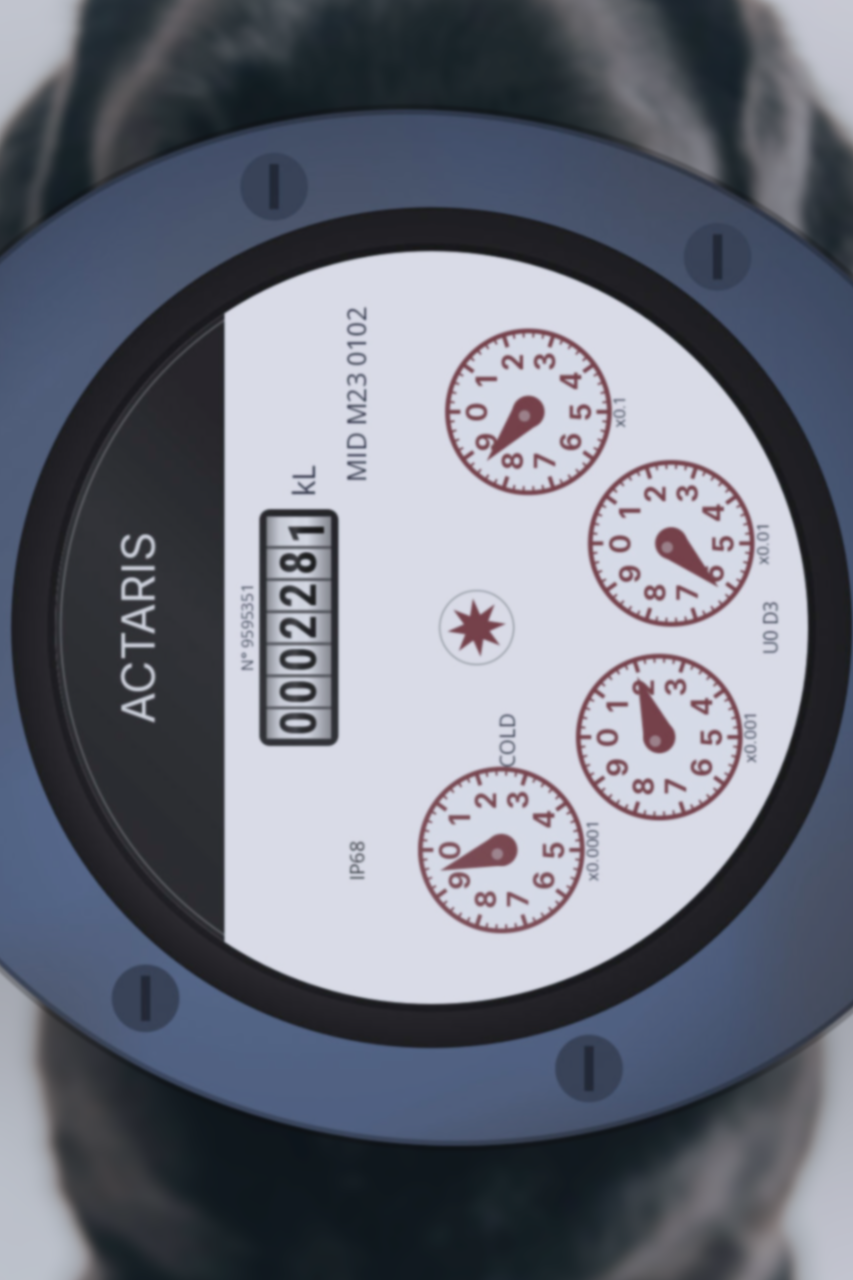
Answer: {"value": 2280.8619, "unit": "kL"}
